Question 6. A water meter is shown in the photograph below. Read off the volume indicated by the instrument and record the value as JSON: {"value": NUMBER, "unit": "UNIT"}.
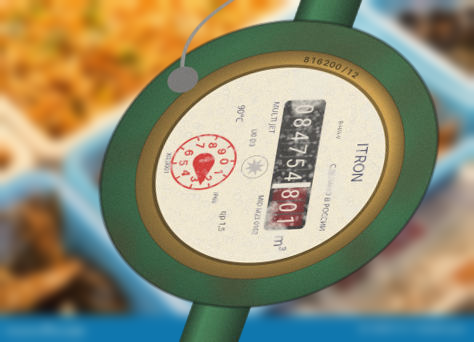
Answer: {"value": 84754.8012, "unit": "m³"}
